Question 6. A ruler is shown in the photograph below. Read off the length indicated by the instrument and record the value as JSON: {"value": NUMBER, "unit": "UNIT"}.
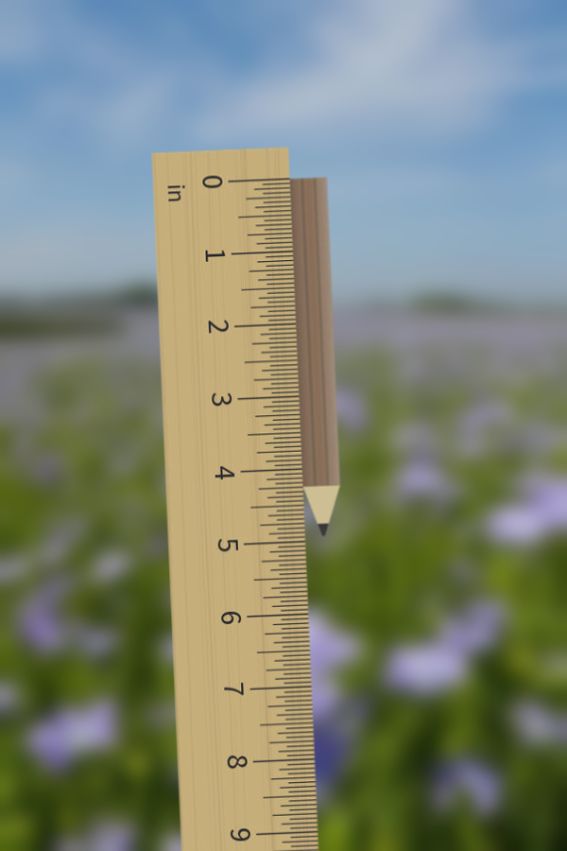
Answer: {"value": 4.9375, "unit": "in"}
